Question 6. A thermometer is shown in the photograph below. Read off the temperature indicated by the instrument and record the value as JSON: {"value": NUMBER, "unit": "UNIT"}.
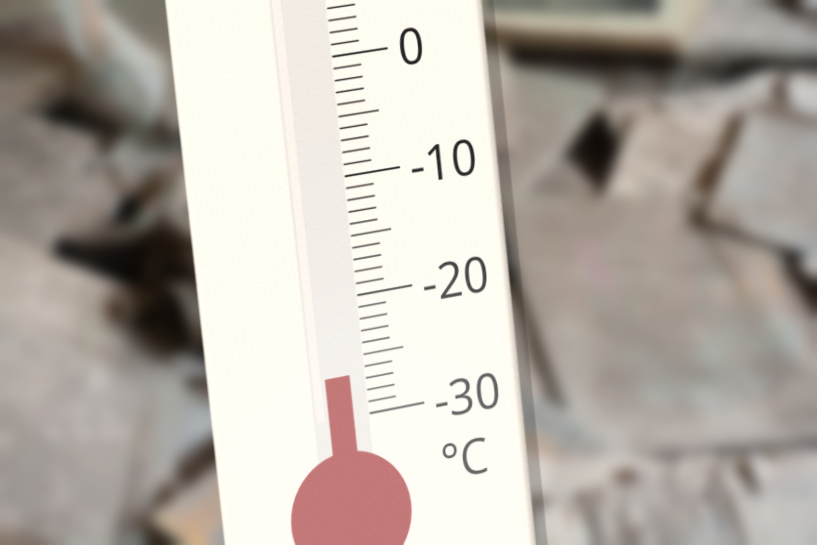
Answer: {"value": -26.5, "unit": "°C"}
